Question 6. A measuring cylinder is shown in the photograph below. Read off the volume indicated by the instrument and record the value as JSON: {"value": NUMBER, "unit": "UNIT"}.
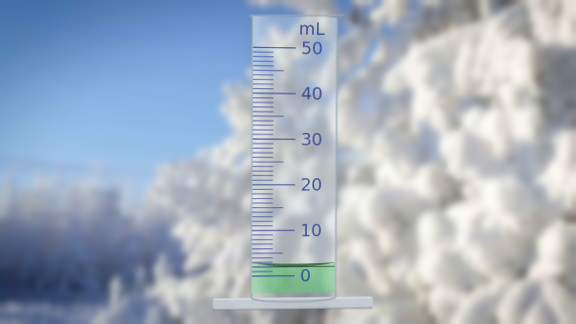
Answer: {"value": 2, "unit": "mL"}
